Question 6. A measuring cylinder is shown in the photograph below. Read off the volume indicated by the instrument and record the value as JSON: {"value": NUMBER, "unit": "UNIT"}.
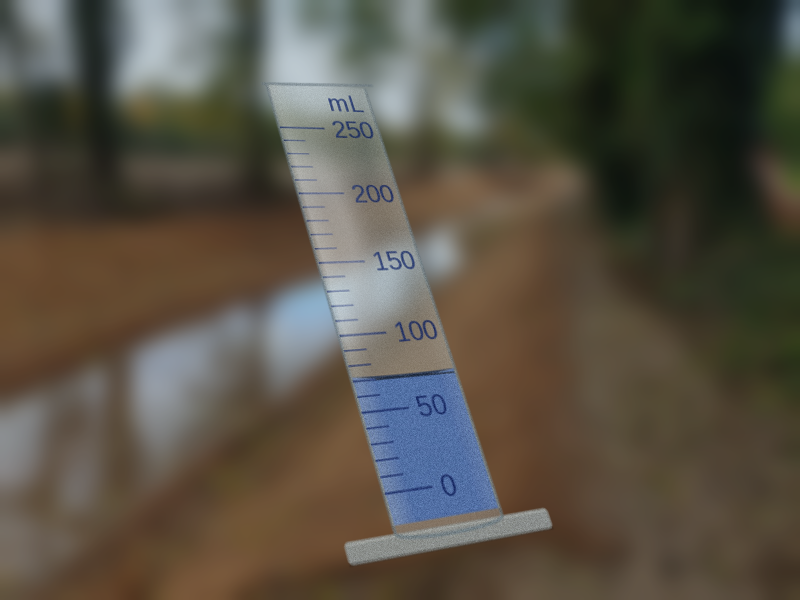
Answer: {"value": 70, "unit": "mL"}
